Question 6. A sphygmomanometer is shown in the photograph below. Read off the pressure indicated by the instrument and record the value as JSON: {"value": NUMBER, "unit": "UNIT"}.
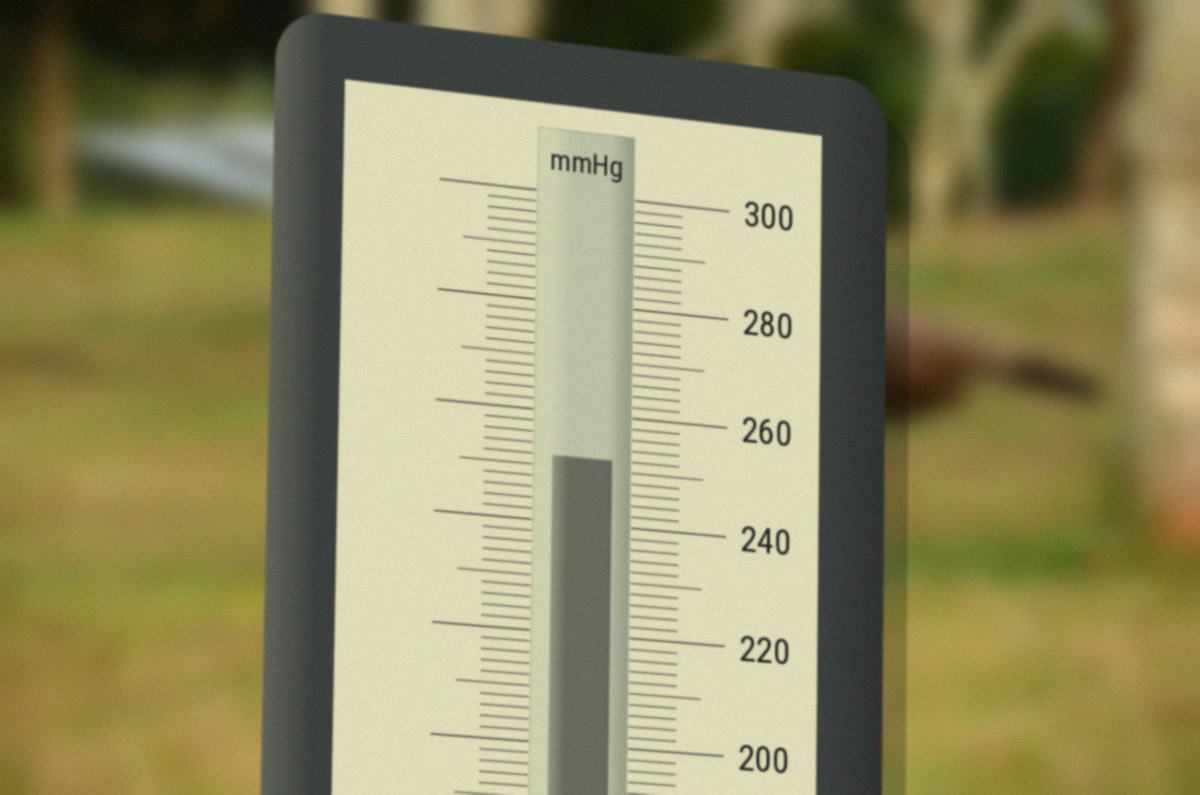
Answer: {"value": 252, "unit": "mmHg"}
